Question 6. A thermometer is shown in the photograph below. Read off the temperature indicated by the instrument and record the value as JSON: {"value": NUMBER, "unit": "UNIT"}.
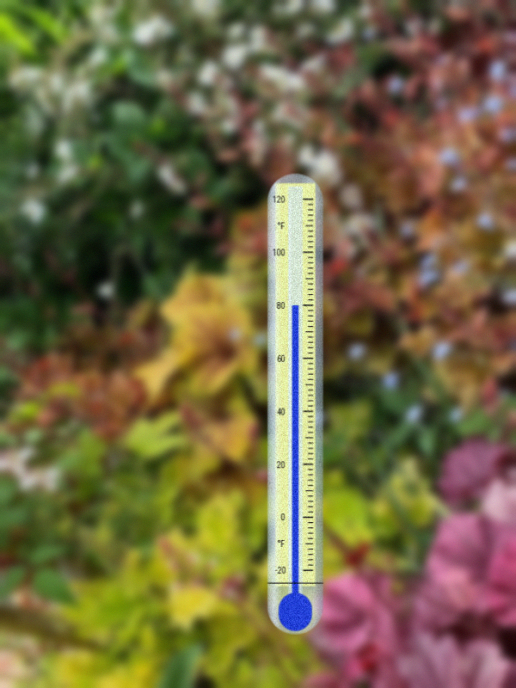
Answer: {"value": 80, "unit": "°F"}
